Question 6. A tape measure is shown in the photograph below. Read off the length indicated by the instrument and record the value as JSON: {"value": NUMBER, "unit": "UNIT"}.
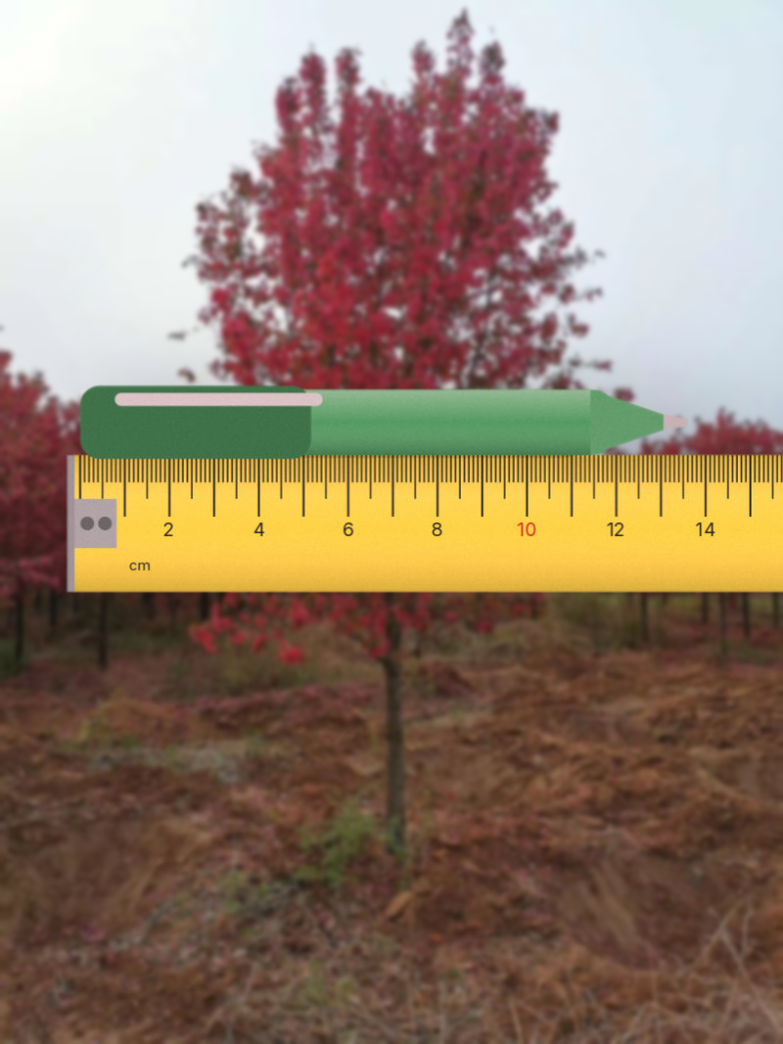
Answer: {"value": 13.6, "unit": "cm"}
